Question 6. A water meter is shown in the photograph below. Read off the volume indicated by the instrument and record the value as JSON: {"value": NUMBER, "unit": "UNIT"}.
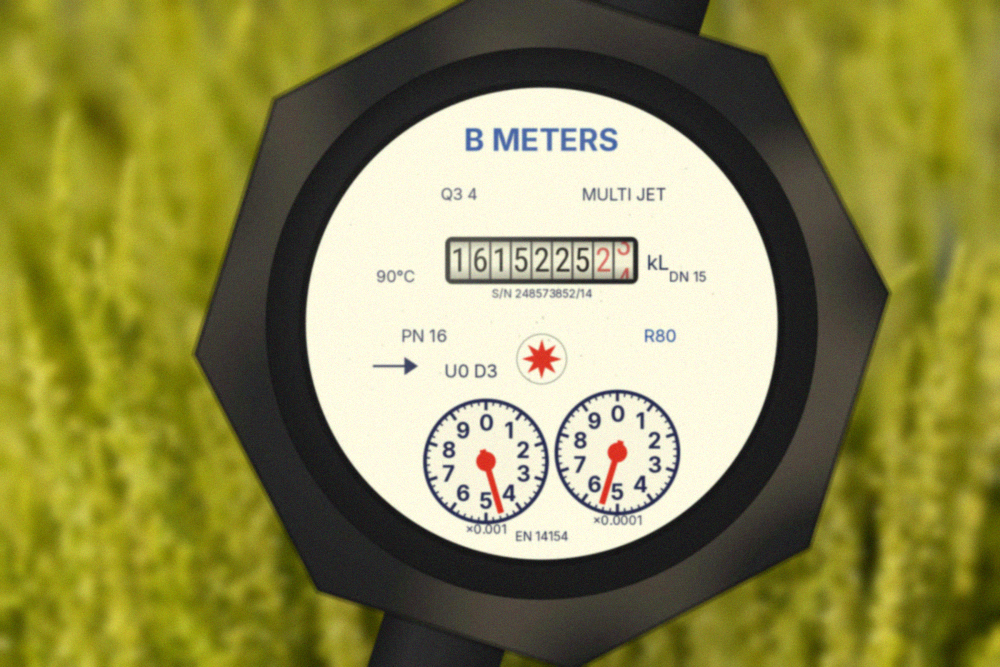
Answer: {"value": 1615225.2345, "unit": "kL"}
